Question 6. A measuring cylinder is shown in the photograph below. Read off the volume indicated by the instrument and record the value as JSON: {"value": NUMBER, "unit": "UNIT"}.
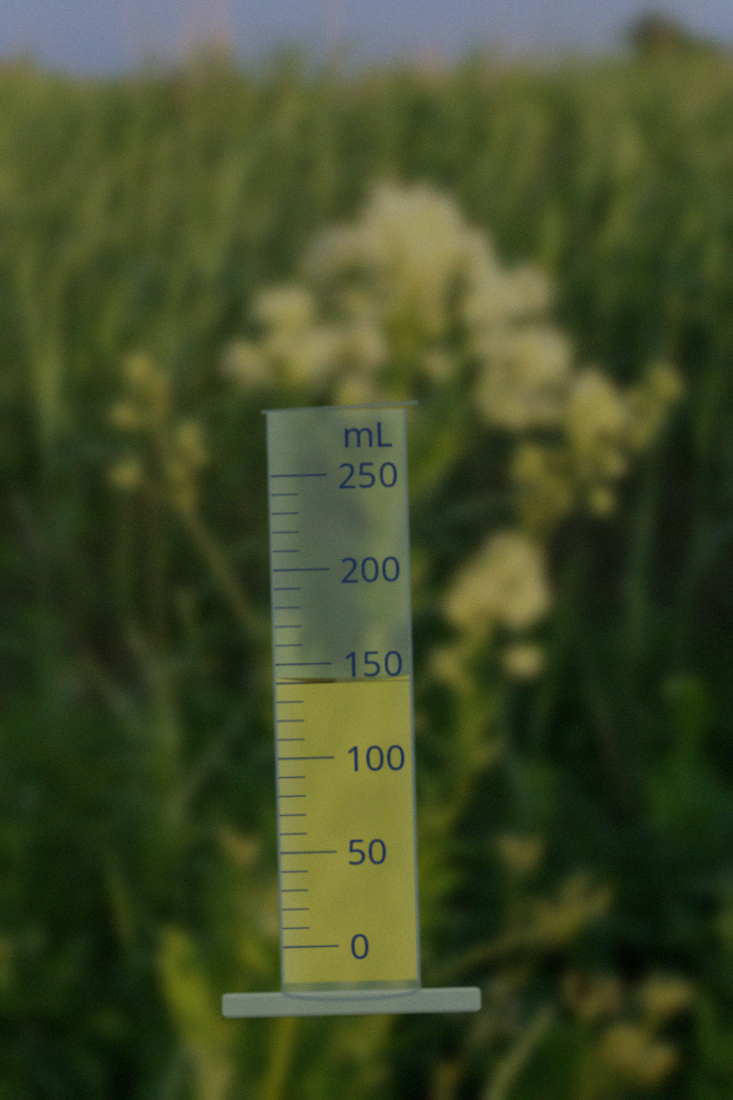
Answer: {"value": 140, "unit": "mL"}
